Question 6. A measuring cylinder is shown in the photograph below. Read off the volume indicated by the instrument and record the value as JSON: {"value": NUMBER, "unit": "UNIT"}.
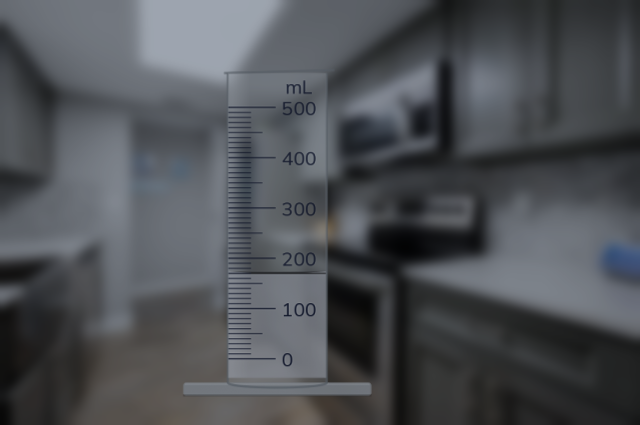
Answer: {"value": 170, "unit": "mL"}
